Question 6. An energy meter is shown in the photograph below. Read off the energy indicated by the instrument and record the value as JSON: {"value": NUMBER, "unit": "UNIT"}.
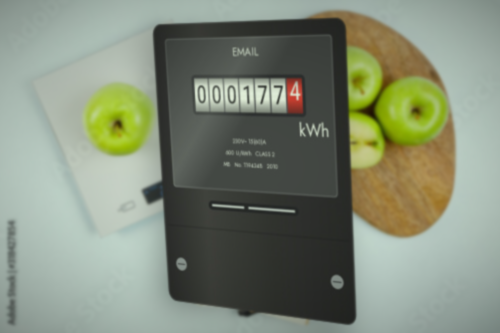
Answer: {"value": 177.4, "unit": "kWh"}
